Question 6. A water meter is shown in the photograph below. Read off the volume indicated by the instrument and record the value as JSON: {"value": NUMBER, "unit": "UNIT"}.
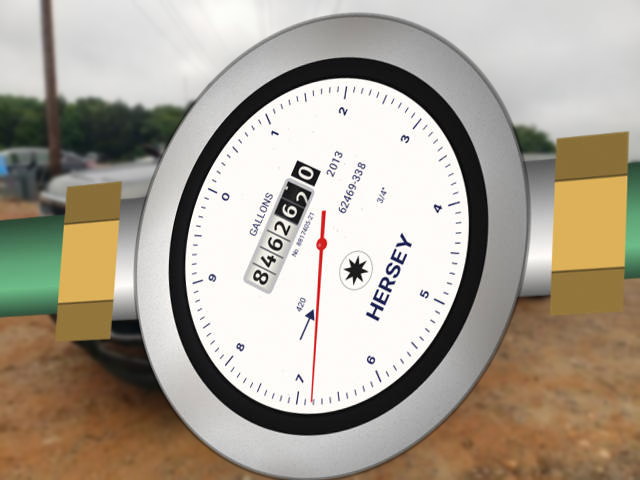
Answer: {"value": 8462616.8, "unit": "gal"}
